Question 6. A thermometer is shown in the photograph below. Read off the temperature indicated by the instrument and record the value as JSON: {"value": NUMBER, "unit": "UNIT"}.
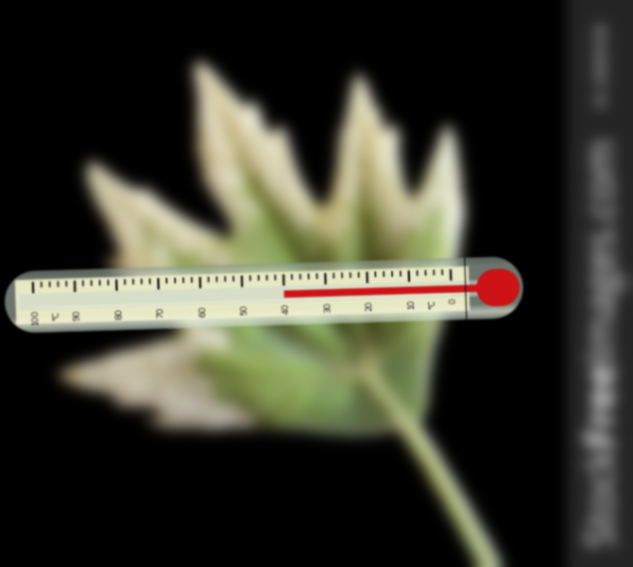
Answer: {"value": 40, "unit": "°C"}
